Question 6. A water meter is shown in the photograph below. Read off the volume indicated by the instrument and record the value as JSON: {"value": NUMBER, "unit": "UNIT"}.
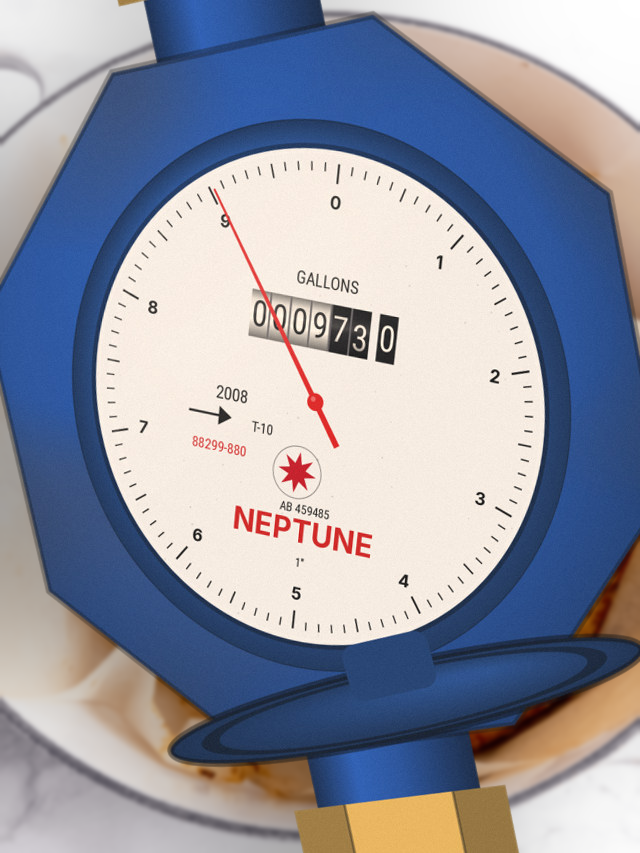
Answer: {"value": 9729.0, "unit": "gal"}
